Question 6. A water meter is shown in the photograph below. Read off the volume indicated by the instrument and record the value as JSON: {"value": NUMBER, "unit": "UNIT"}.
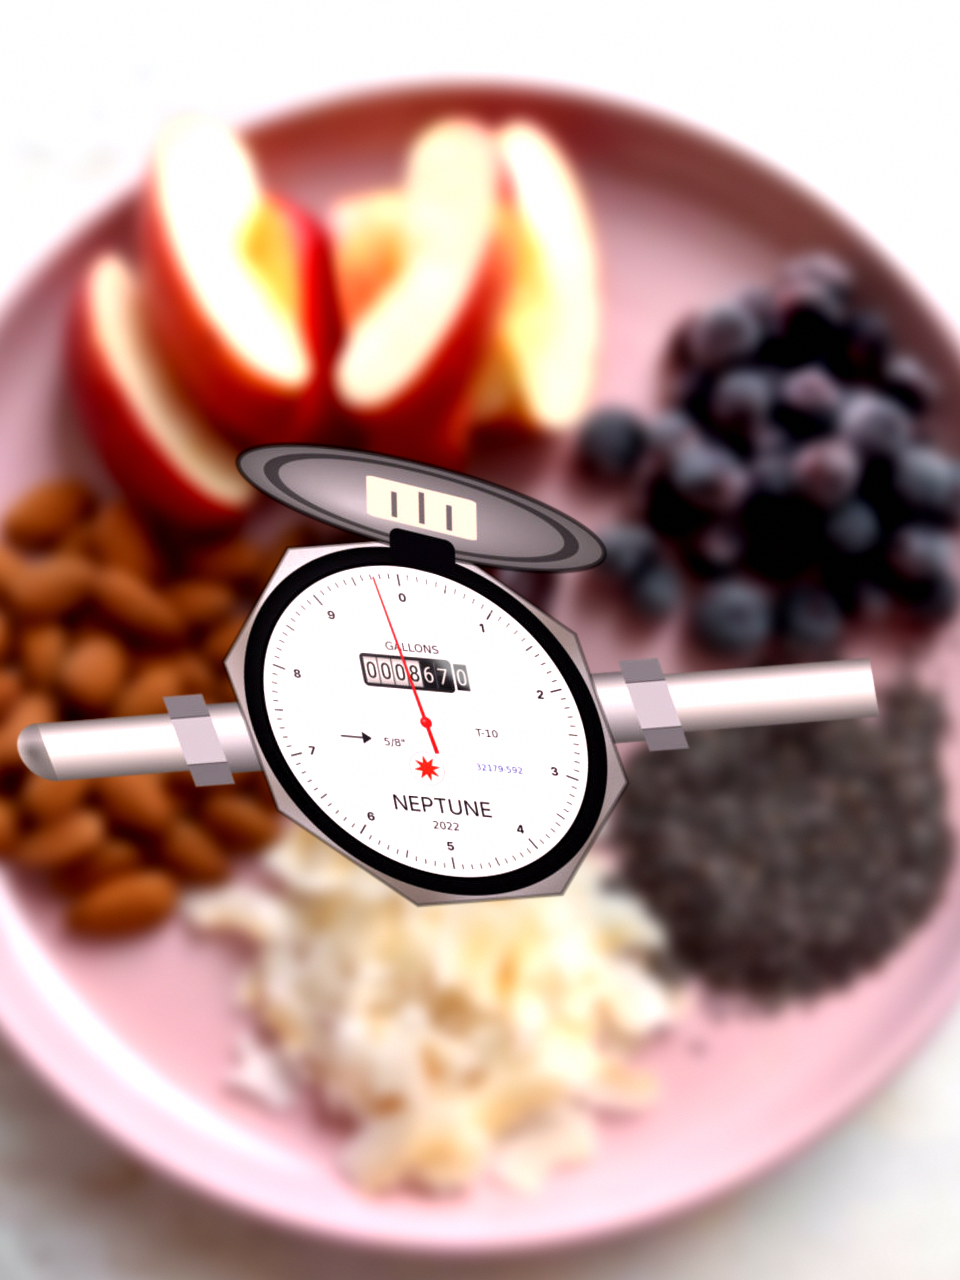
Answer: {"value": 8669.7, "unit": "gal"}
